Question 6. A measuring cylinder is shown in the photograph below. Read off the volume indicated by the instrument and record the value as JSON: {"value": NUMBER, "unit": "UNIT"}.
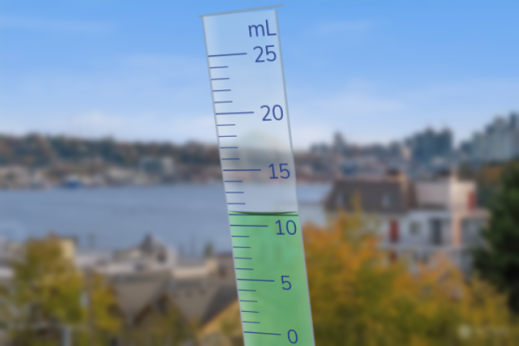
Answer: {"value": 11, "unit": "mL"}
